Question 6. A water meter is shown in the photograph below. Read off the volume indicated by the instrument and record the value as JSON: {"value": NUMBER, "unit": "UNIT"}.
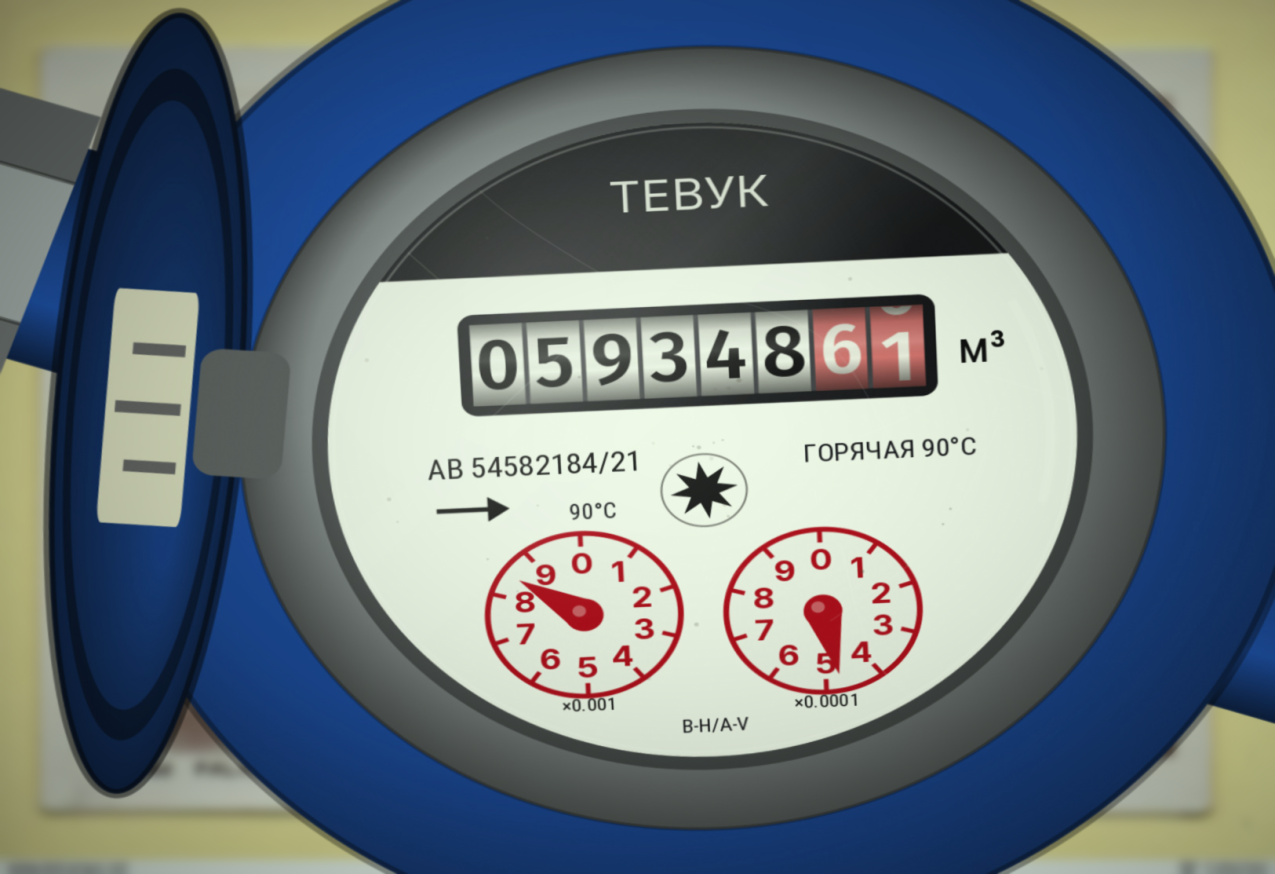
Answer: {"value": 59348.6084, "unit": "m³"}
